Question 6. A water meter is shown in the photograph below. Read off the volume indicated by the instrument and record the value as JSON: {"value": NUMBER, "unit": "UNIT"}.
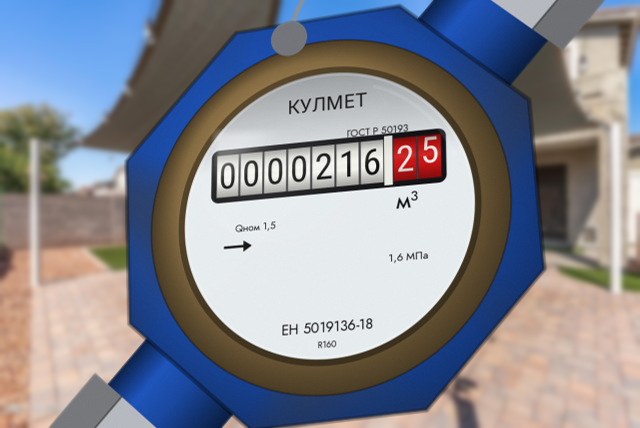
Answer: {"value": 216.25, "unit": "m³"}
